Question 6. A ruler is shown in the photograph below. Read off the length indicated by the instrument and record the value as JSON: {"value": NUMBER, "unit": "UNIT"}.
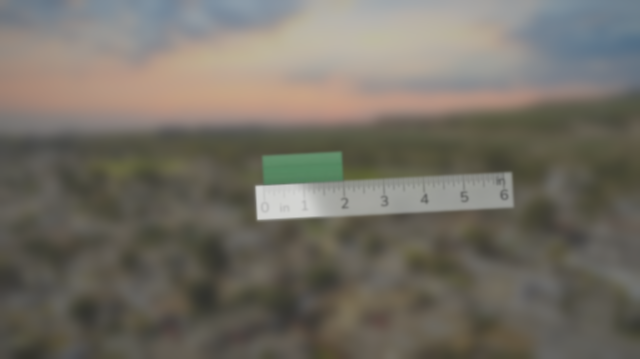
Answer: {"value": 2, "unit": "in"}
